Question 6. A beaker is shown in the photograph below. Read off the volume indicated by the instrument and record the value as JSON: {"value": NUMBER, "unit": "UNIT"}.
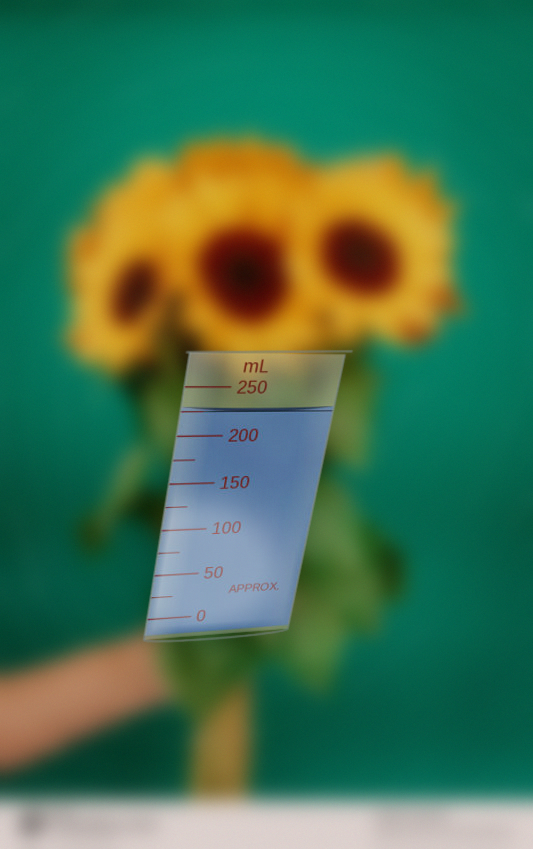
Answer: {"value": 225, "unit": "mL"}
